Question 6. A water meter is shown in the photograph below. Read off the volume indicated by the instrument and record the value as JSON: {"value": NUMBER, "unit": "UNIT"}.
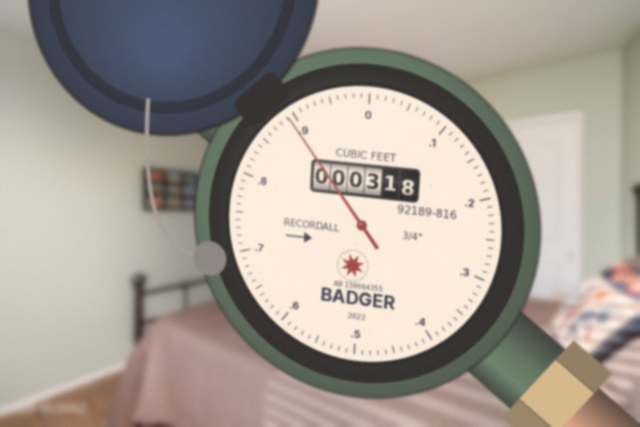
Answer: {"value": 317.89, "unit": "ft³"}
